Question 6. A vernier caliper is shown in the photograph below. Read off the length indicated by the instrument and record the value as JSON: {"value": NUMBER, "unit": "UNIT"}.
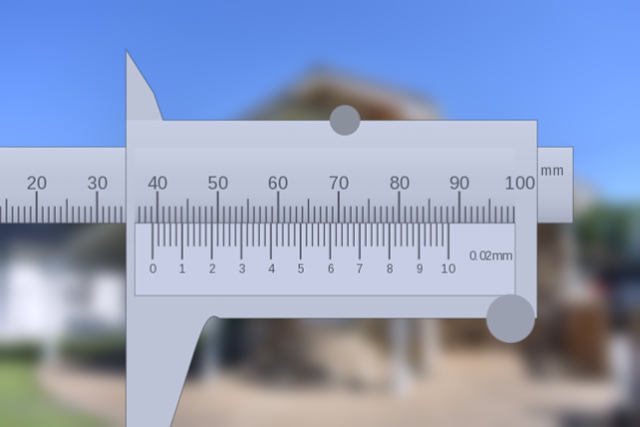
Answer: {"value": 39.2, "unit": "mm"}
